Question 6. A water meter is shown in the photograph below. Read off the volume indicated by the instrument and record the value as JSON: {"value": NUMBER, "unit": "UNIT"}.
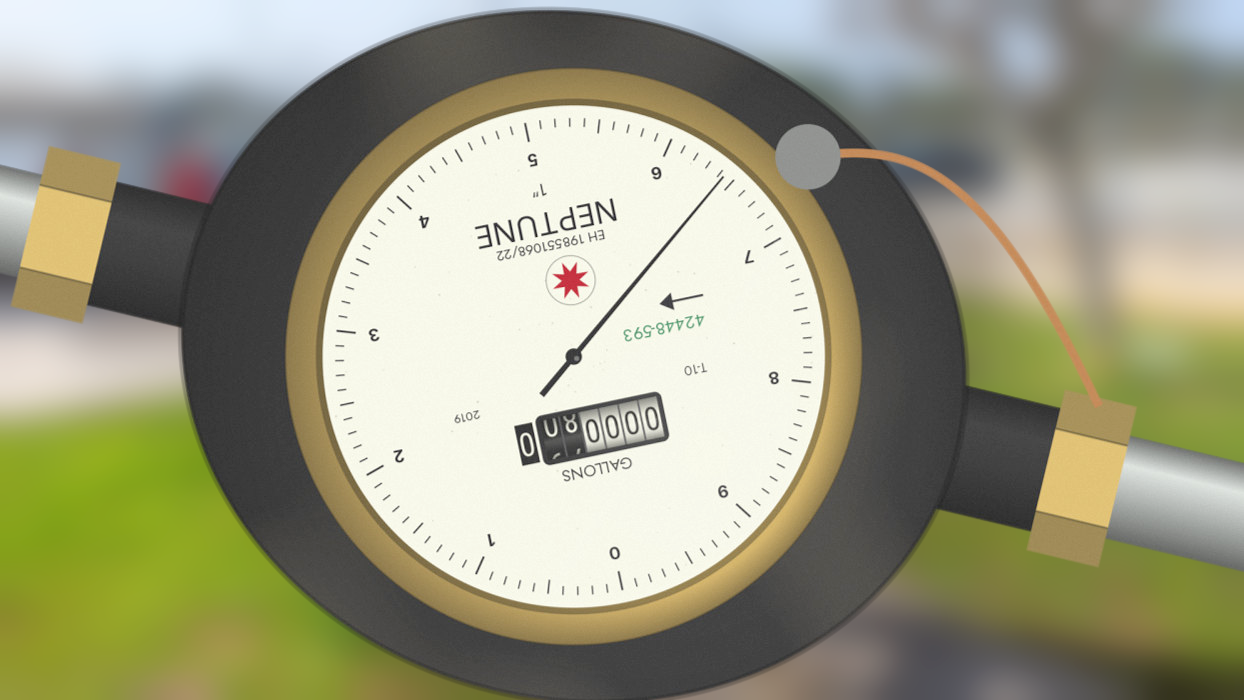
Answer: {"value": 796.4, "unit": "gal"}
